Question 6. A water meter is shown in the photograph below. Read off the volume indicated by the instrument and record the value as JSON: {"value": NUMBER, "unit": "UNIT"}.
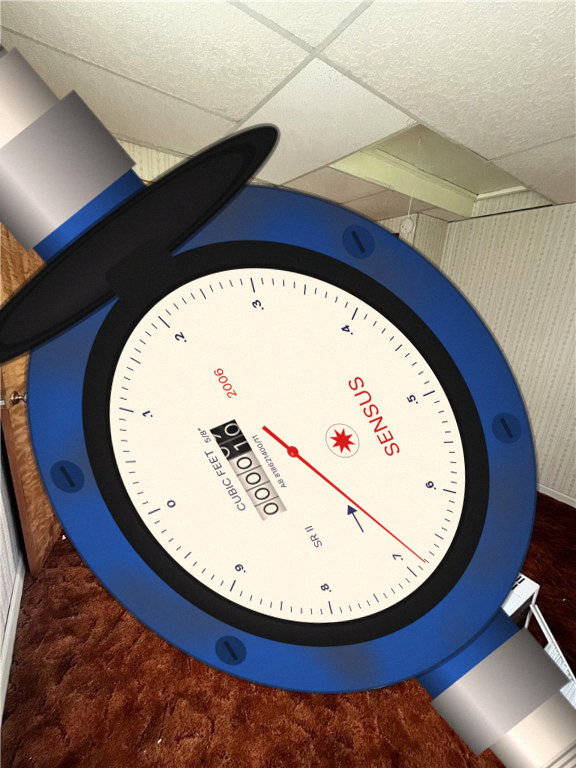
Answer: {"value": 9.68, "unit": "ft³"}
